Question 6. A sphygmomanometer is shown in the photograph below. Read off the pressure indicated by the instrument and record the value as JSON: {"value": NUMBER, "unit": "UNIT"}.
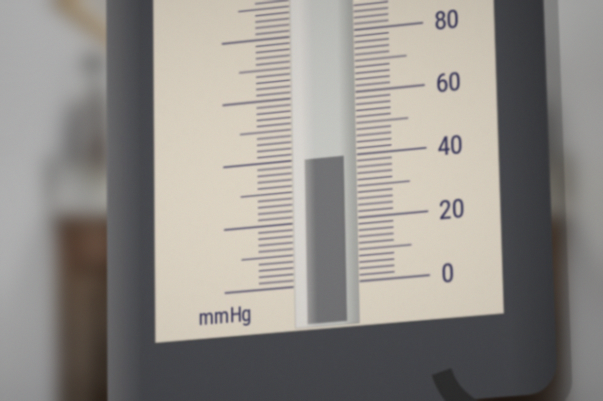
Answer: {"value": 40, "unit": "mmHg"}
